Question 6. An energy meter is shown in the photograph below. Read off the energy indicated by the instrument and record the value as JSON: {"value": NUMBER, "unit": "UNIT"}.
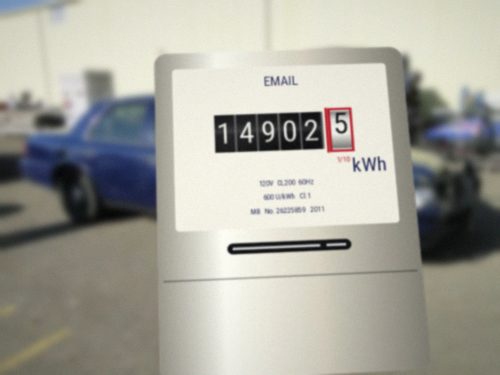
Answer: {"value": 14902.5, "unit": "kWh"}
